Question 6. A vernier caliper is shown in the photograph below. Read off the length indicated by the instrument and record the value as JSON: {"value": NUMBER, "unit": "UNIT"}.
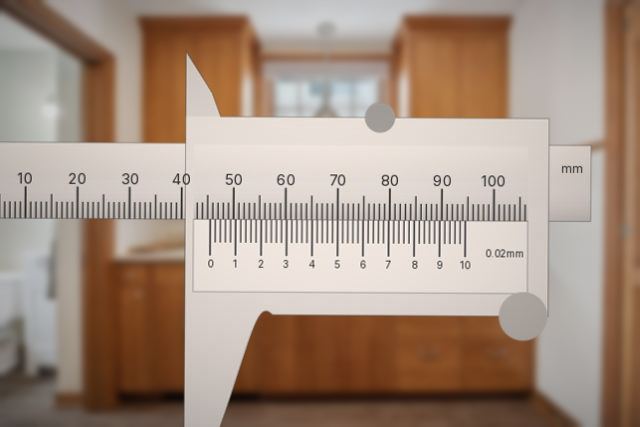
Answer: {"value": 45.5, "unit": "mm"}
